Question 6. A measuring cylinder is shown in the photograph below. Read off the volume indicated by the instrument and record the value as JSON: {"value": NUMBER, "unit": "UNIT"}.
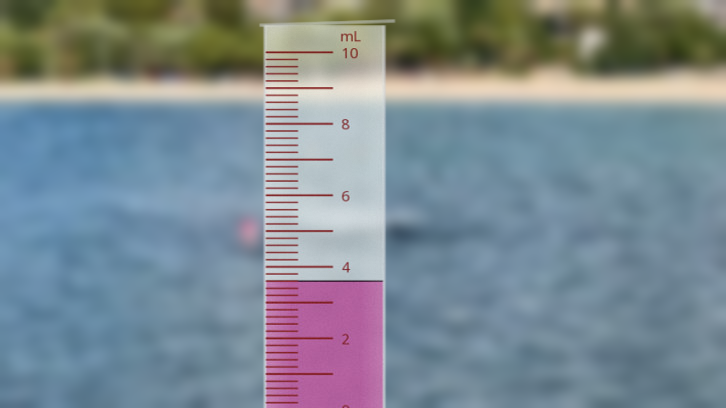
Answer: {"value": 3.6, "unit": "mL"}
